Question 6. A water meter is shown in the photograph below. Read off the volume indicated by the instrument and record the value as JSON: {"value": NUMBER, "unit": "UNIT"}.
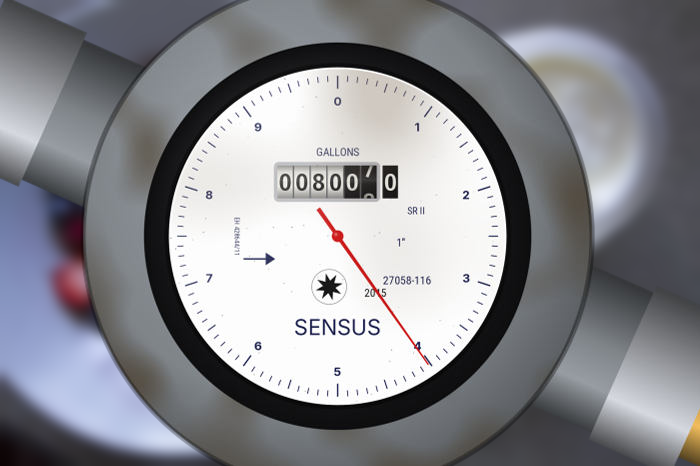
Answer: {"value": 80074.0, "unit": "gal"}
